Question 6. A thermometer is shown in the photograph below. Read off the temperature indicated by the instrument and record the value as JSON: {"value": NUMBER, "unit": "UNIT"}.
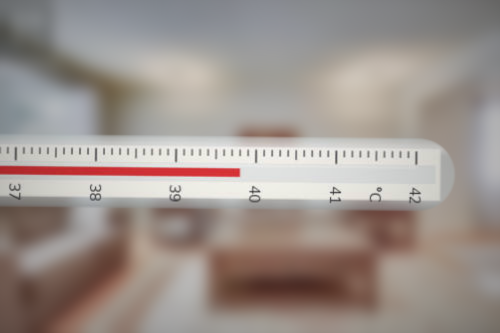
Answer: {"value": 39.8, "unit": "°C"}
